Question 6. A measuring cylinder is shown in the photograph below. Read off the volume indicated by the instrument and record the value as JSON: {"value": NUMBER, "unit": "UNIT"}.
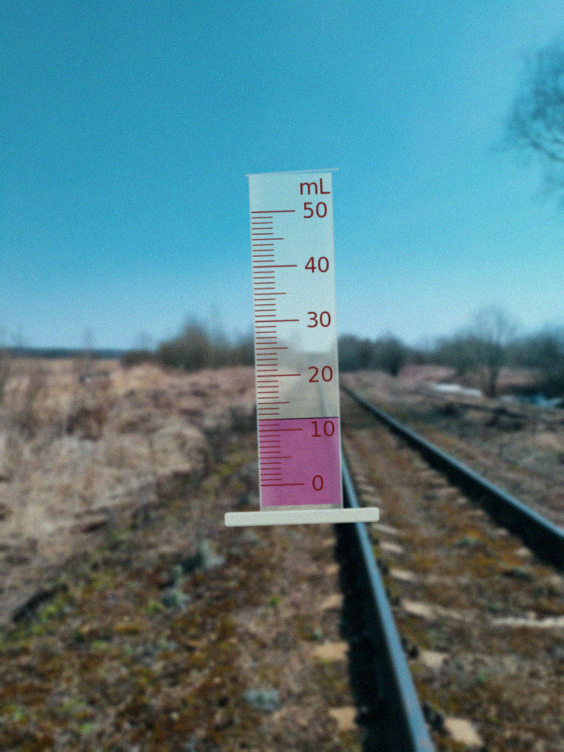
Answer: {"value": 12, "unit": "mL"}
